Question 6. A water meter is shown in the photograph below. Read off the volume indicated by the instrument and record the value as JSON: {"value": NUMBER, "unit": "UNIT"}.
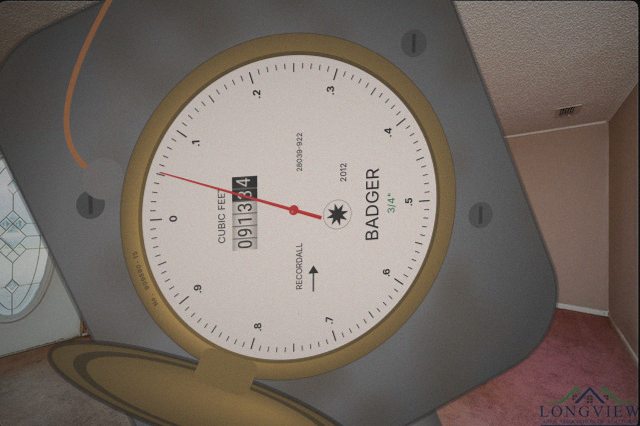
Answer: {"value": 91334.05, "unit": "ft³"}
